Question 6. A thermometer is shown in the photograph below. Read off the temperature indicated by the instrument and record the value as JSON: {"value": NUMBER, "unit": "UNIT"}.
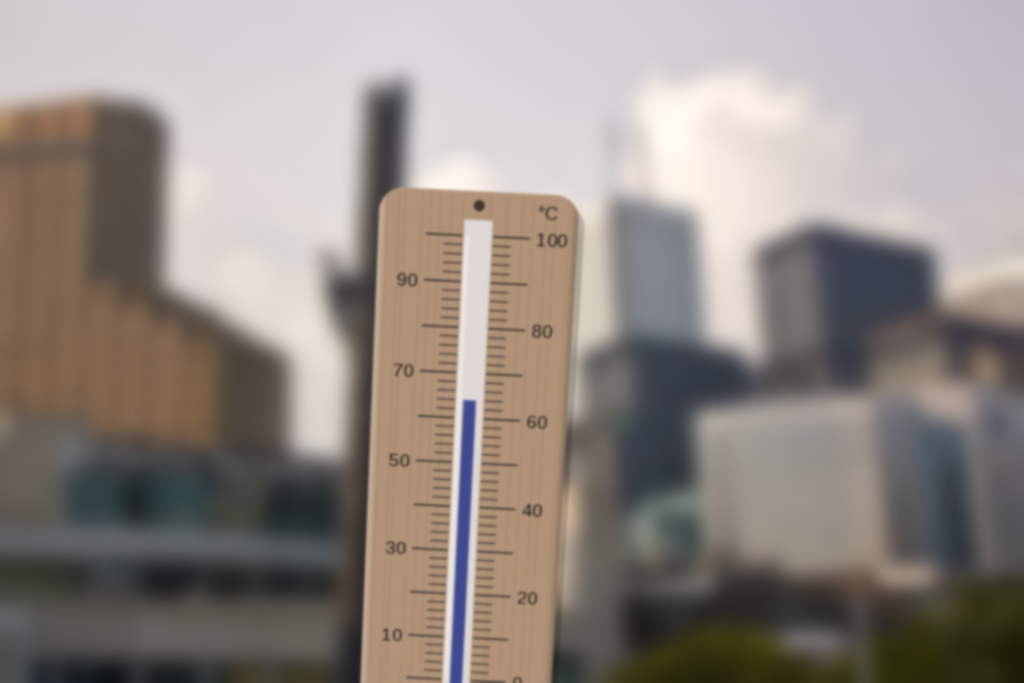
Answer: {"value": 64, "unit": "°C"}
